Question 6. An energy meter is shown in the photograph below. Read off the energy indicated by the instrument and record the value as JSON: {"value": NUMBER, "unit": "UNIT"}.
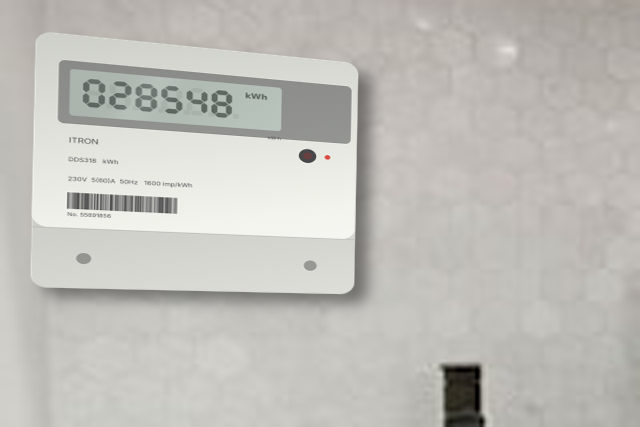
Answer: {"value": 28548, "unit": "kWh"}
